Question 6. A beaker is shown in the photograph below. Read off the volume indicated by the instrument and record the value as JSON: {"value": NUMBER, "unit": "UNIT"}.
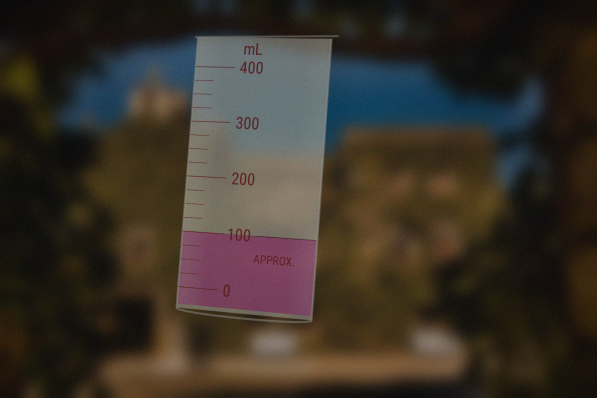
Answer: {"value": 100, "unit": "mL"}
